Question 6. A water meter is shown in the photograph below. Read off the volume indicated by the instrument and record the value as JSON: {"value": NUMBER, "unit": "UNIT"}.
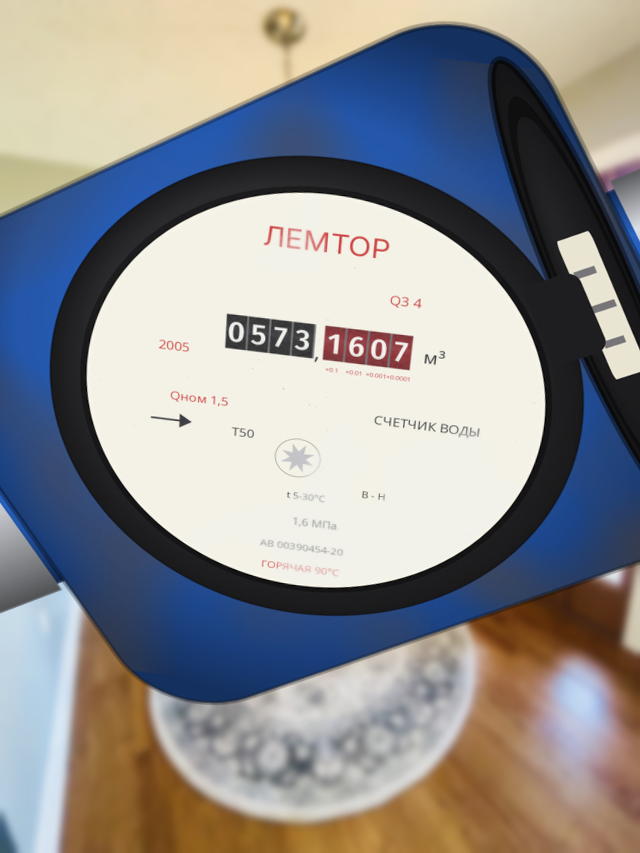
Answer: {"value": 573.1607, "unit": "m³"}
